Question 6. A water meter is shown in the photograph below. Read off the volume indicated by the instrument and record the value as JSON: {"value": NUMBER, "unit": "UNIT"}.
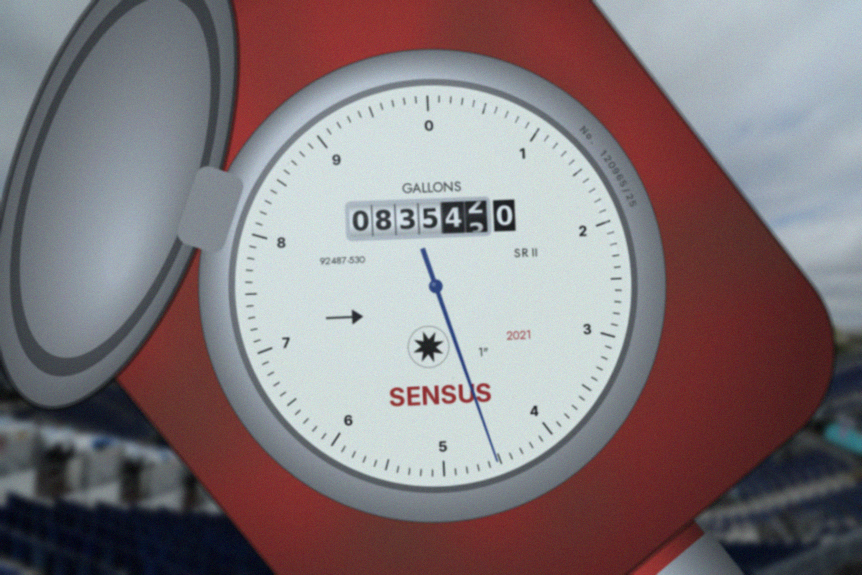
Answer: {"value": 835424.5, "unit": "gal"}
